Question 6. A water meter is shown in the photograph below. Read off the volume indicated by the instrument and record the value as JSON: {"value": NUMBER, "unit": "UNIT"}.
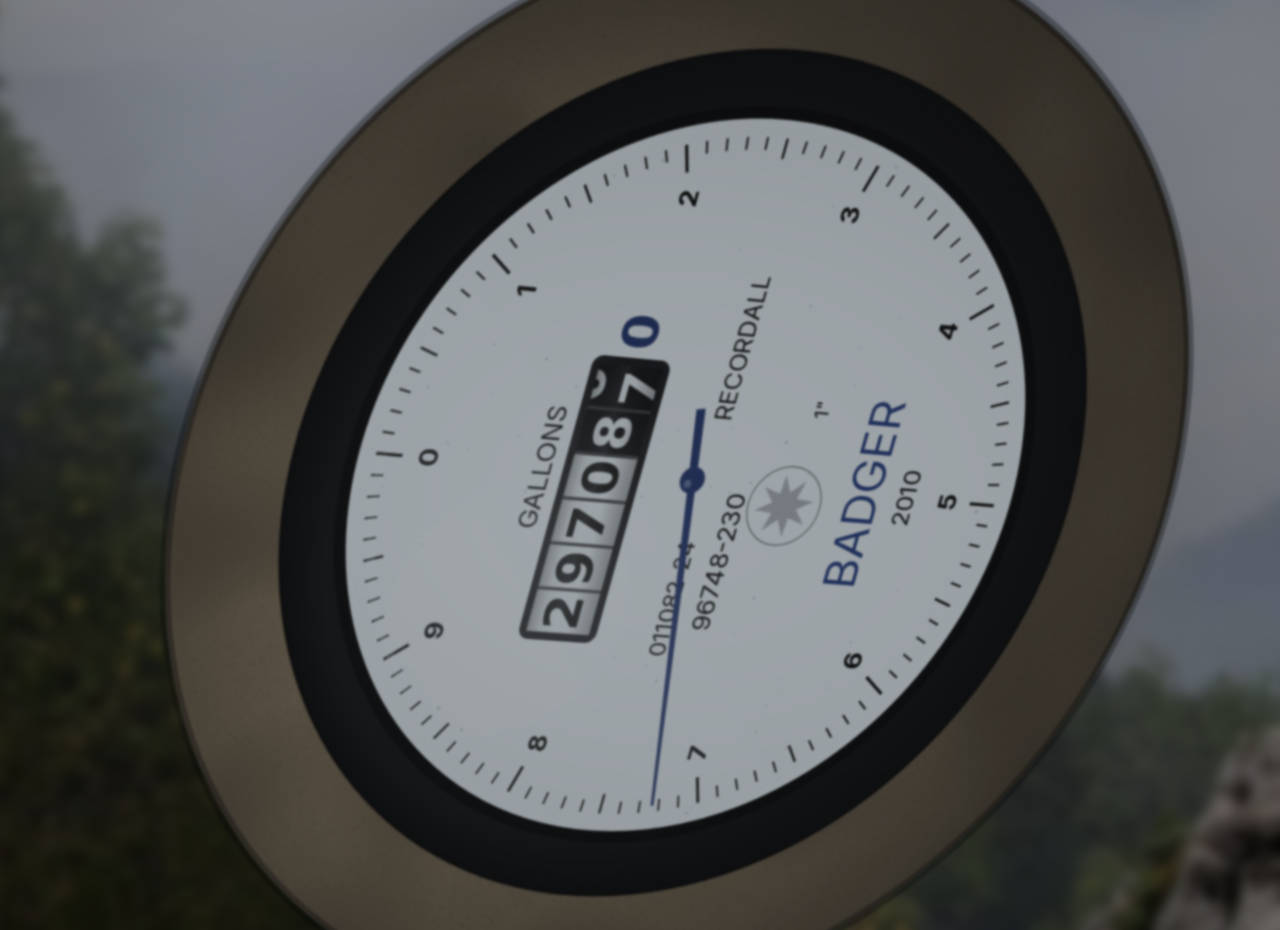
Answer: {"value": 2970867.2, "unit": "gal"}
